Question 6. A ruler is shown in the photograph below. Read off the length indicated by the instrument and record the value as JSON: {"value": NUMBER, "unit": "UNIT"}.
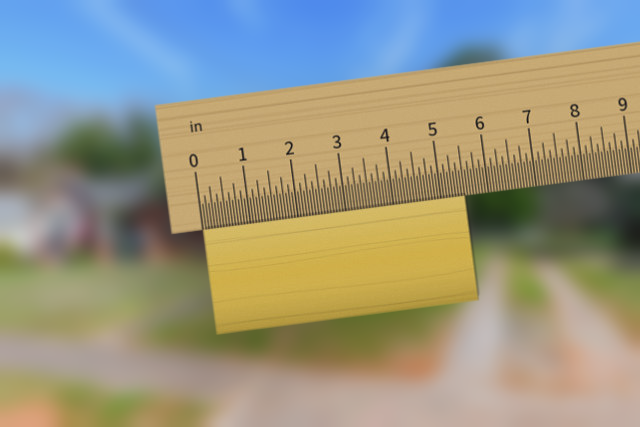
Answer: {"value": 5.5, "unit": "in"}
